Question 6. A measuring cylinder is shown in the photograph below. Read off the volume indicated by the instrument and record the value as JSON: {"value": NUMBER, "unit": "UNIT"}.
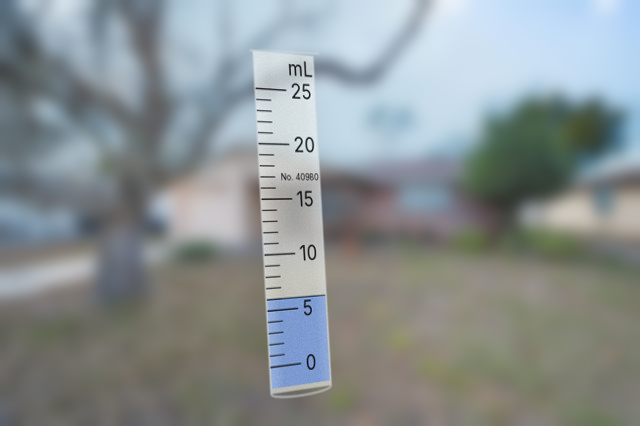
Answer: {"value": 6, "unit": "mL"}
